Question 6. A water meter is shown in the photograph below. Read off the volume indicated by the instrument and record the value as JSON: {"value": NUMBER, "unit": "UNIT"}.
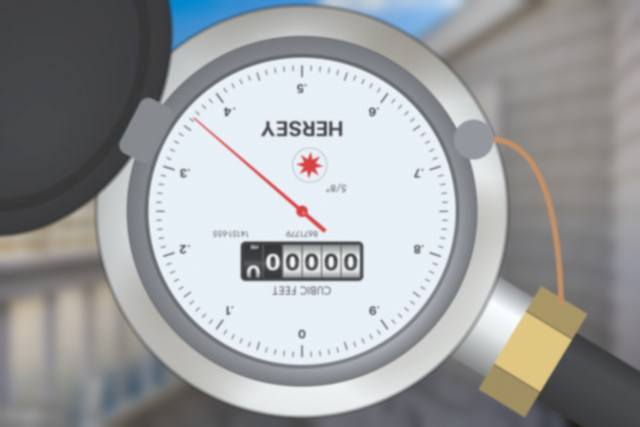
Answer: {"value": 0.36, "unit": "ft³"}
